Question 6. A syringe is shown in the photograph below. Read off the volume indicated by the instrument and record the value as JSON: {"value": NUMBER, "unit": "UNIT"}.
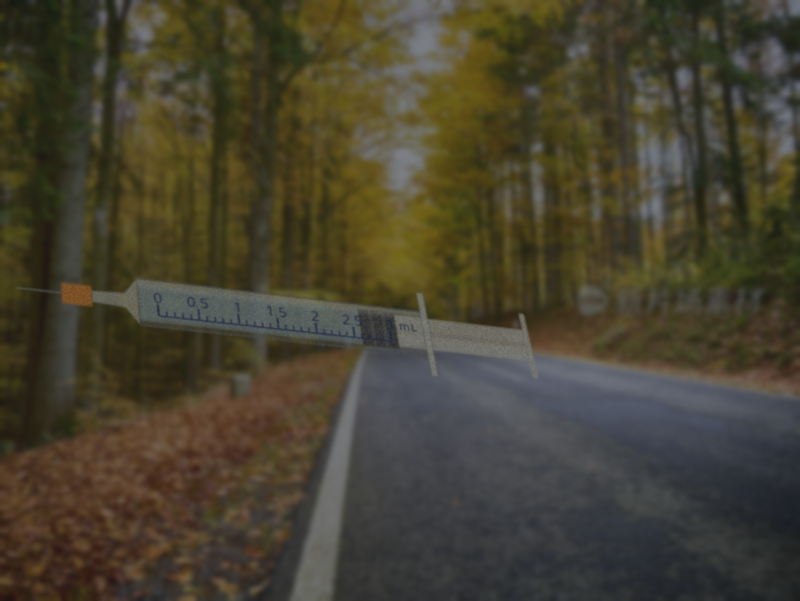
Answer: {"value": 2.6, "unit": "mL"}
